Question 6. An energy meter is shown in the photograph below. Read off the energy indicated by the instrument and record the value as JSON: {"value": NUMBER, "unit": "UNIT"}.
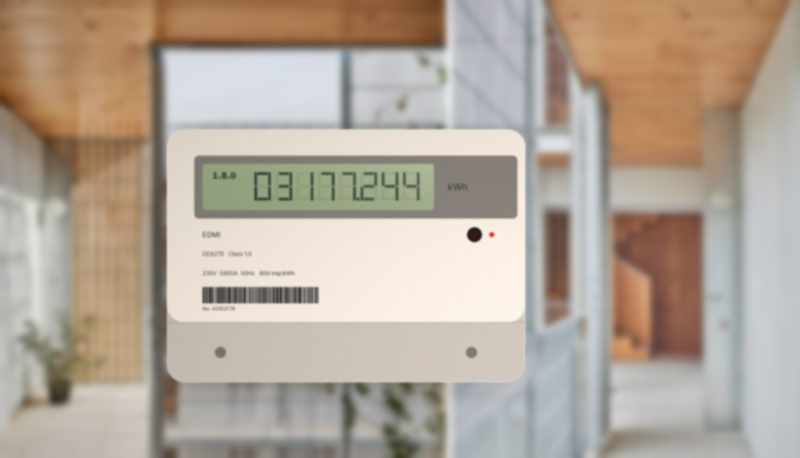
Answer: {"value": 3177.244, "unit": "kWh"}
